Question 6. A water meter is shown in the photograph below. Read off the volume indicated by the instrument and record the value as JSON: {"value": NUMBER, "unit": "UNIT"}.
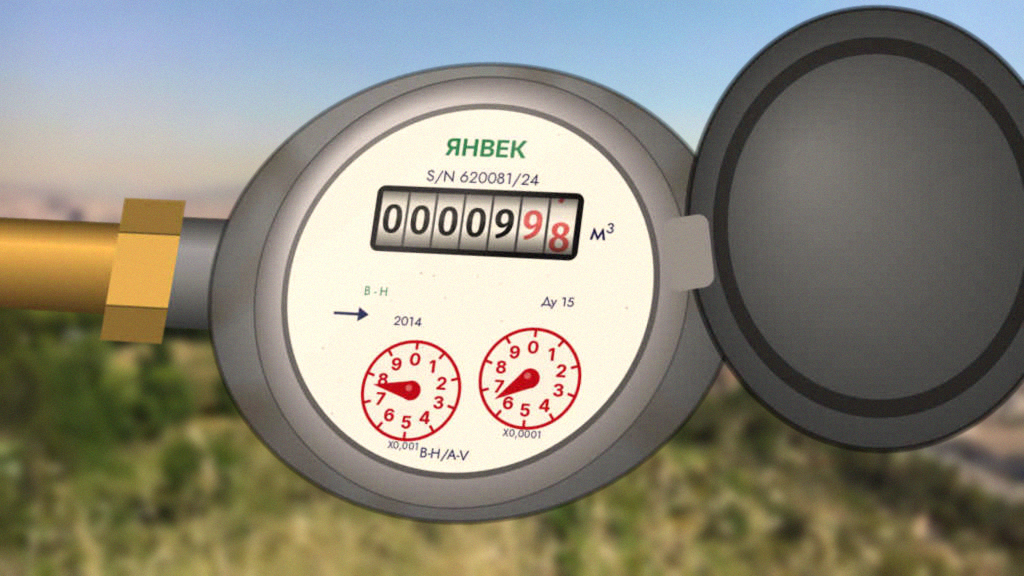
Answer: {"value": 9.9776, "unit": "m³"}
